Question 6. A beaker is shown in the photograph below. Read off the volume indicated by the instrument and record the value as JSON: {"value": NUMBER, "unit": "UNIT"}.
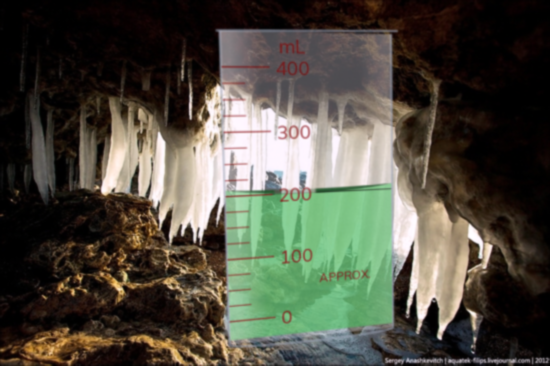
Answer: {"value": 200, "unit": "mL"}
